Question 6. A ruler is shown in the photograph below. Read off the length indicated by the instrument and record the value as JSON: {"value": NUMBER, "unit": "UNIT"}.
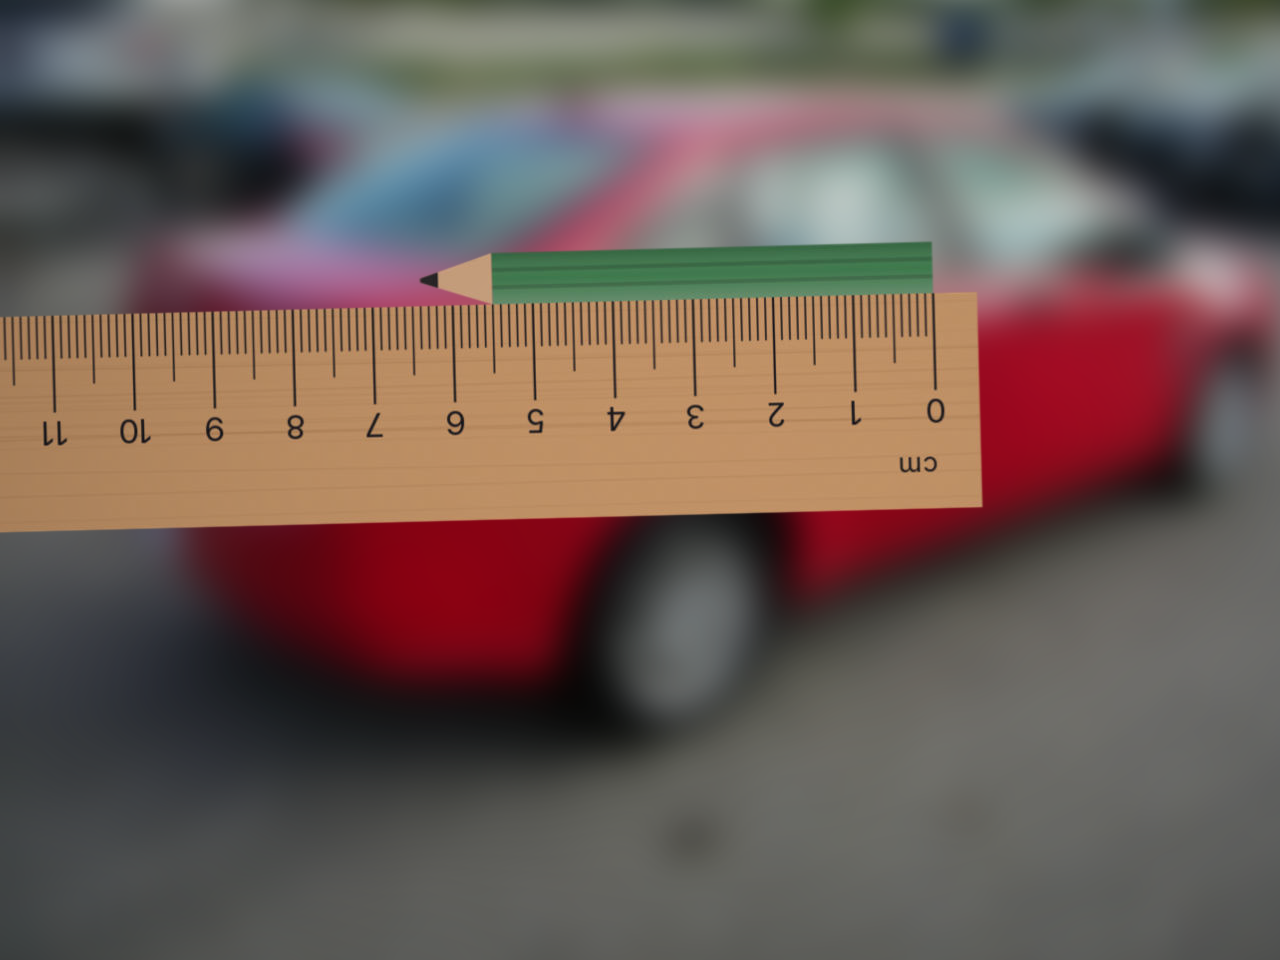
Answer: {"value": 6.4, "unit": "cm"}
